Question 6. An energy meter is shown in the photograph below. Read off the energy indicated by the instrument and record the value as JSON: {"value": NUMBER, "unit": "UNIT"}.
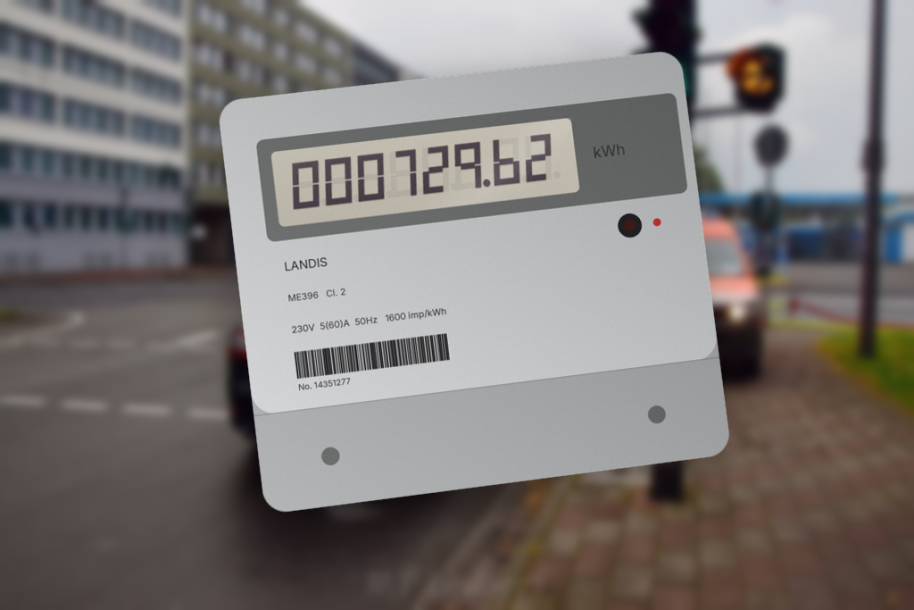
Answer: {"value": 729.62, "unit": "kWh"}
